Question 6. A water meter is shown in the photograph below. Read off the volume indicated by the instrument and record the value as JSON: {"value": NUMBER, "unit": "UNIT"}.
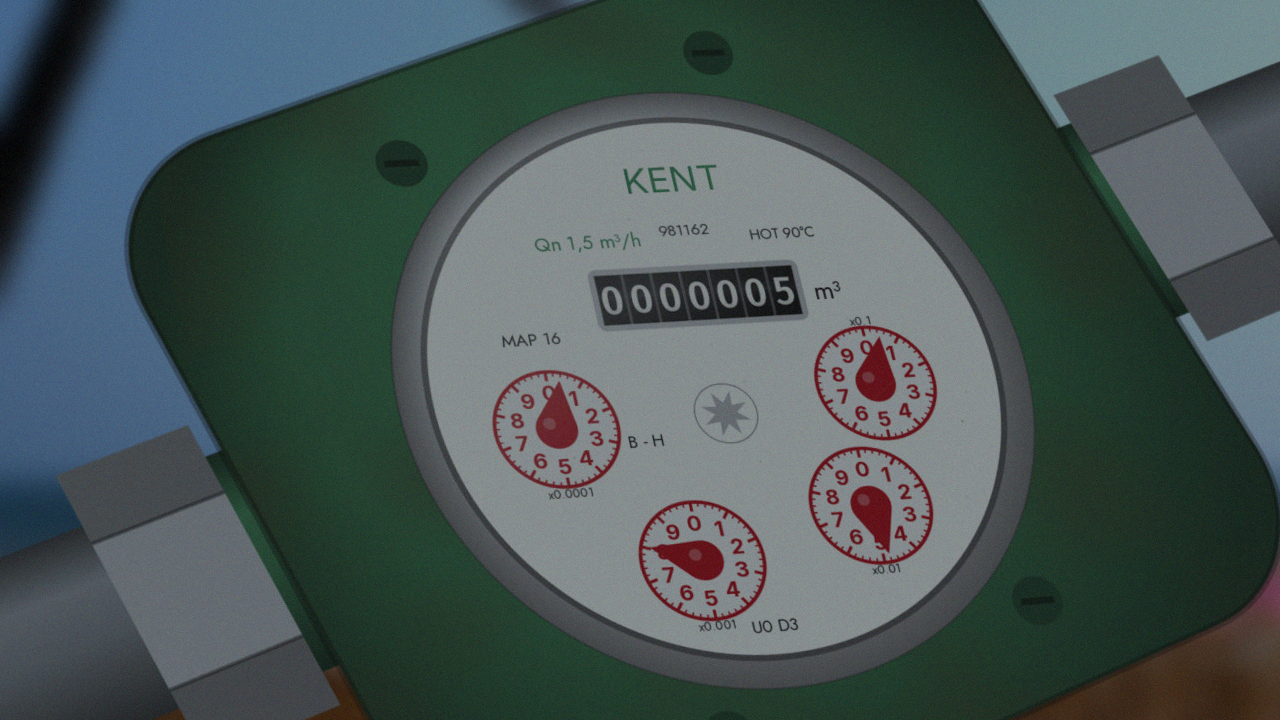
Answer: {"value": 5.0480, "unit": "m³"}
